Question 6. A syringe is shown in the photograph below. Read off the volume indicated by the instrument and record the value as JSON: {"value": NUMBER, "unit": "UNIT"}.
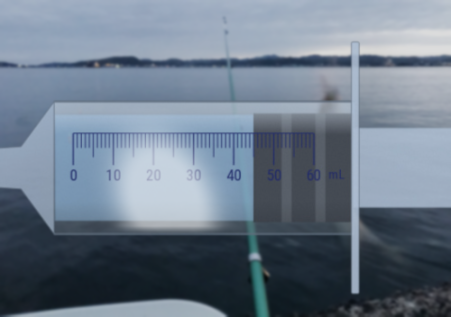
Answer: {"value": 45, "unit": "mL"}
